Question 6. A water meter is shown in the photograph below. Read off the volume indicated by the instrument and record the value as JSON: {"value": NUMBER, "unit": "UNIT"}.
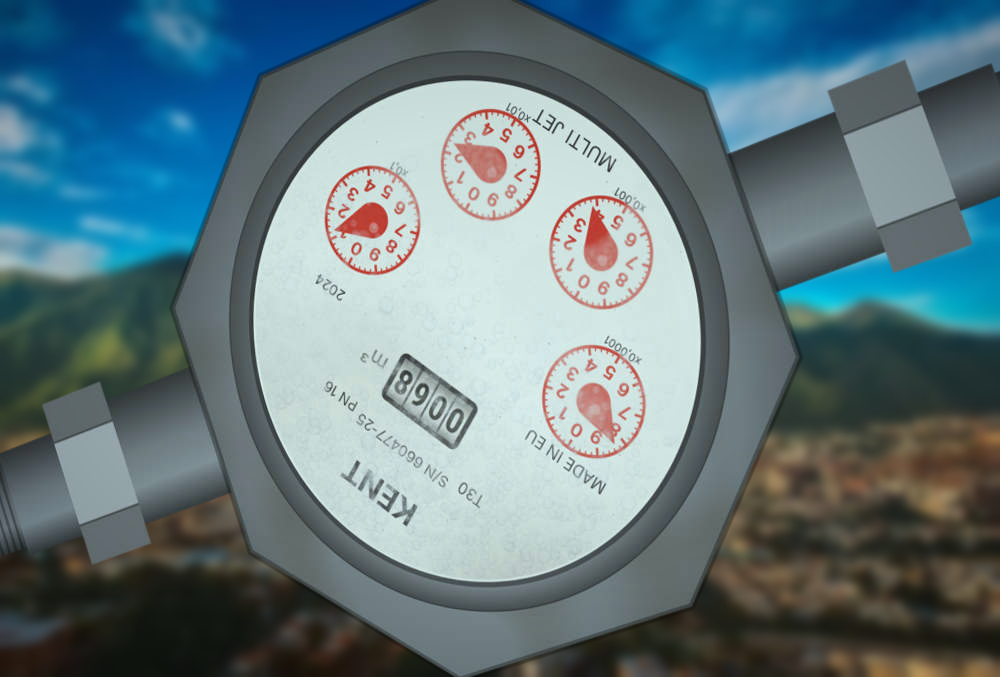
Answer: {"value": 68.1238, "unit": "m³"}
